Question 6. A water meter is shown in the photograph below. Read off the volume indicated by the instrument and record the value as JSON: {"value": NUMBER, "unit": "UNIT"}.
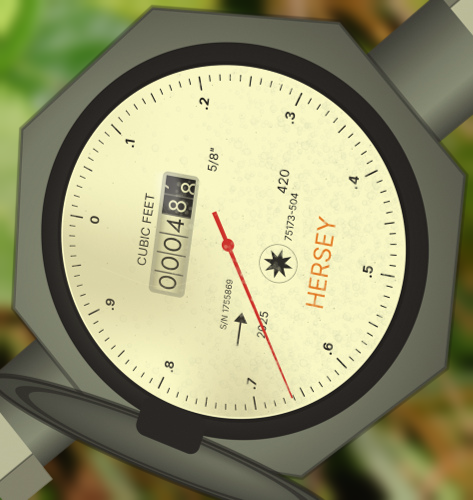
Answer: {"value": 487.66, "unit": "ft³"}
